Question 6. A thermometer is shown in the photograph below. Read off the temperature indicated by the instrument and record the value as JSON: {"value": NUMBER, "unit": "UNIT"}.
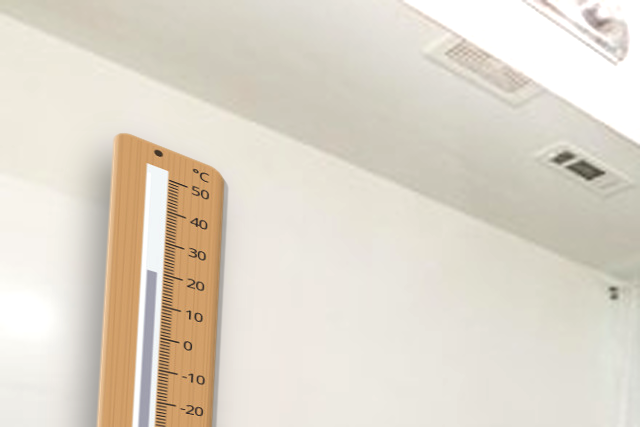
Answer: {"value": 20, "unit": "°C"}
